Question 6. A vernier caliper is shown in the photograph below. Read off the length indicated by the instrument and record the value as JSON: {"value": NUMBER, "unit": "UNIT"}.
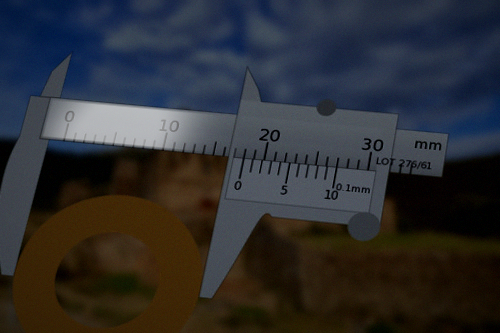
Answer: {"value": 18.0, "unit": "mm"}
